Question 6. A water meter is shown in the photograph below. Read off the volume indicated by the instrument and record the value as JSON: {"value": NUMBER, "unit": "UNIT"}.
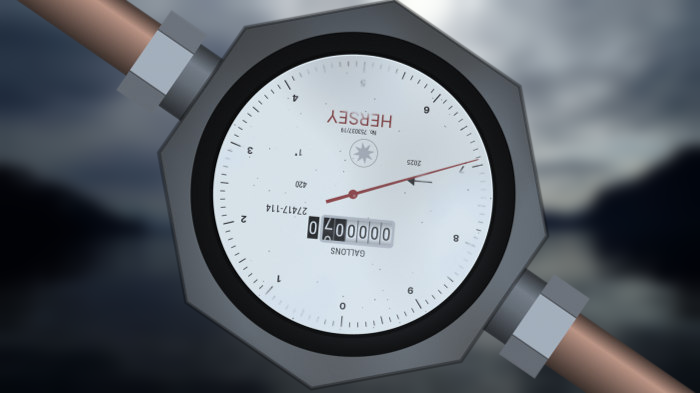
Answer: {"value": 66.9, "unit": "gal"}
